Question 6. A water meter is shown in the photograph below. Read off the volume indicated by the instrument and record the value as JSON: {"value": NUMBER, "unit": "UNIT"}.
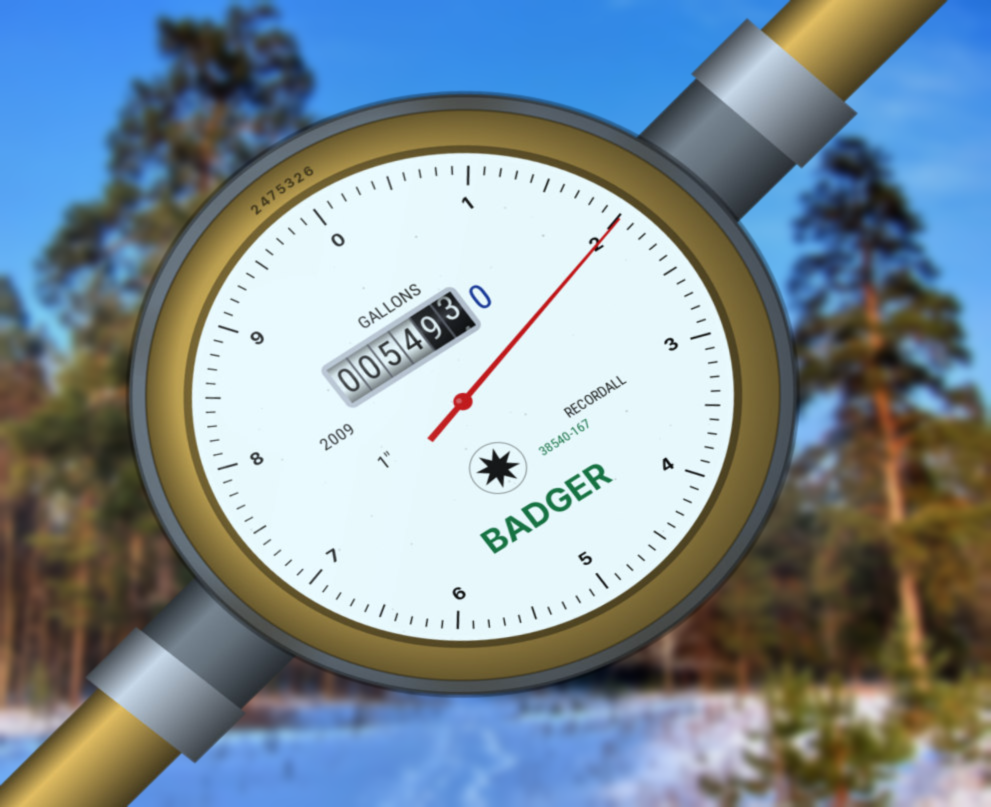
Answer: {"value": 54932.0, "unit": "gal"}
